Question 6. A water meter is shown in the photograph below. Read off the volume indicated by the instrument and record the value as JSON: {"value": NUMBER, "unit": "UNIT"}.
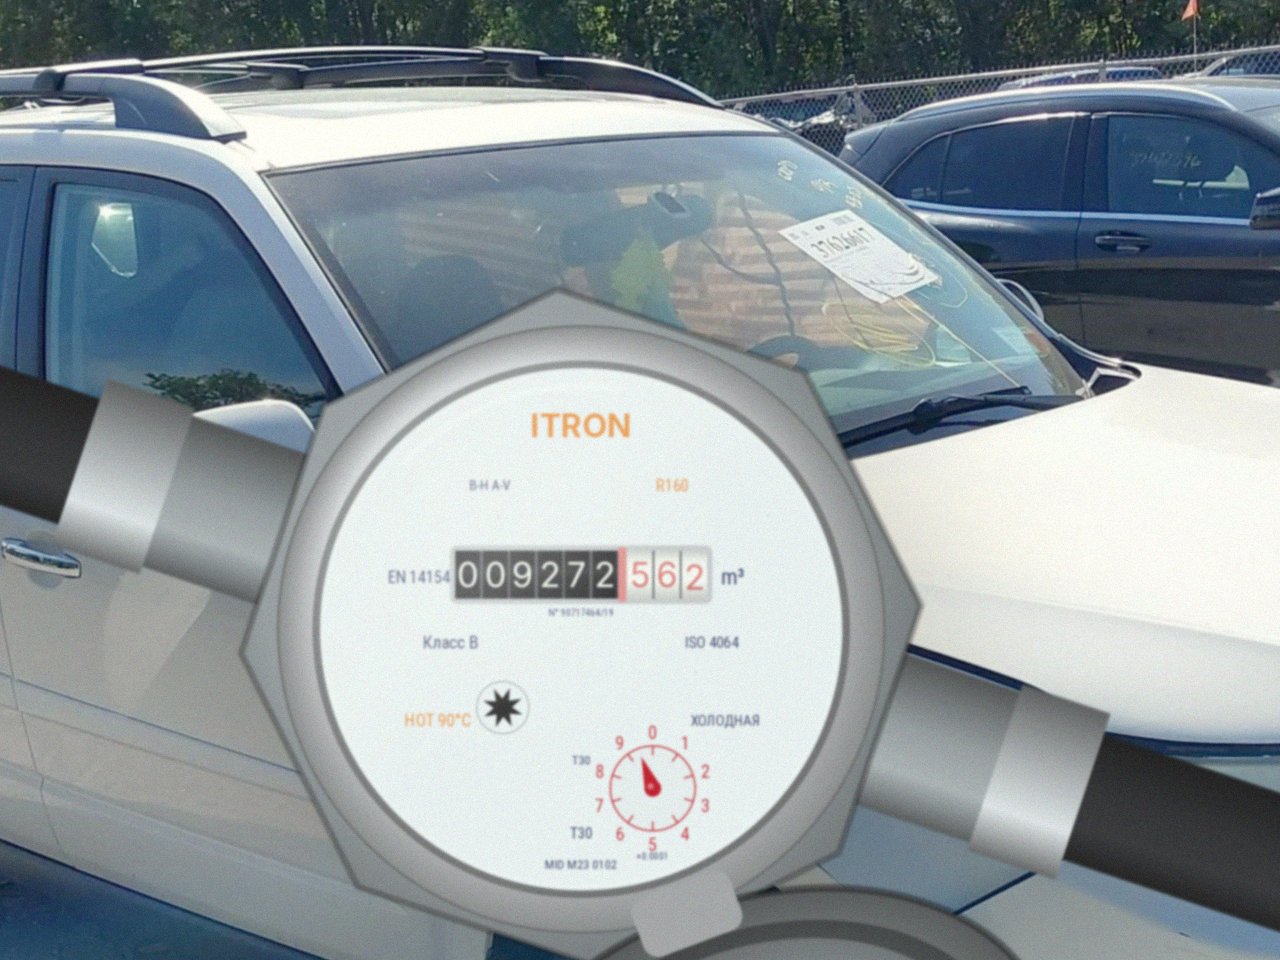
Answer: {"value": 9272.5619, "unit": "m³"}
